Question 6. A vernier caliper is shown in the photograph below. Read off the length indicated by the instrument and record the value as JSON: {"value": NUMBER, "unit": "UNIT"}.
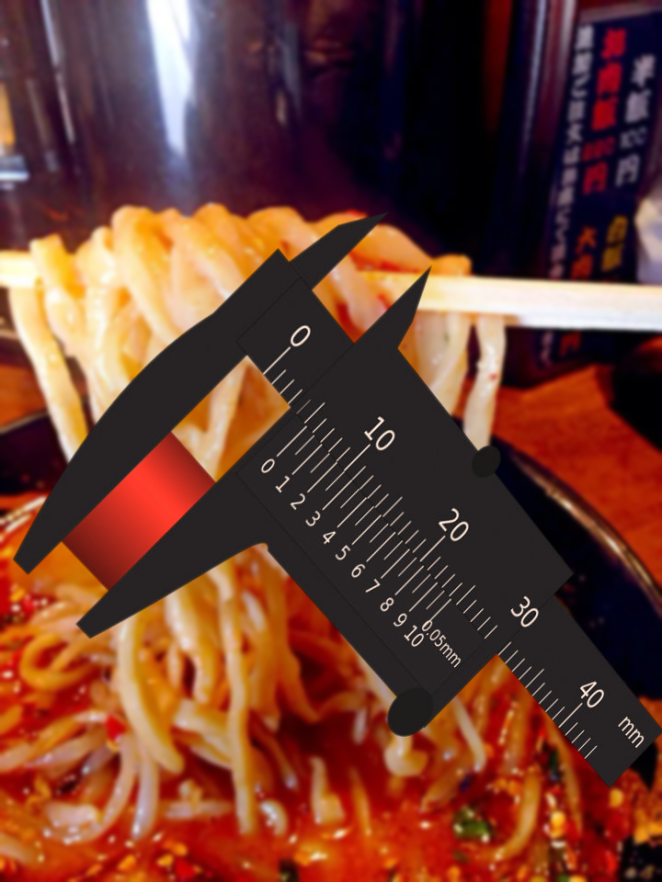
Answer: {"value": 5.3, "unit": "mm"}
